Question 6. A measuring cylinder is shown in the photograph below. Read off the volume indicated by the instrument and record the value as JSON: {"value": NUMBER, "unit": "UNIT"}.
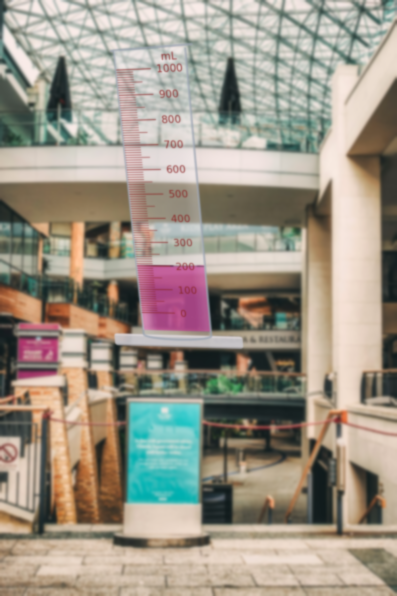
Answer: {"value": 200, "unit": "mL"}
